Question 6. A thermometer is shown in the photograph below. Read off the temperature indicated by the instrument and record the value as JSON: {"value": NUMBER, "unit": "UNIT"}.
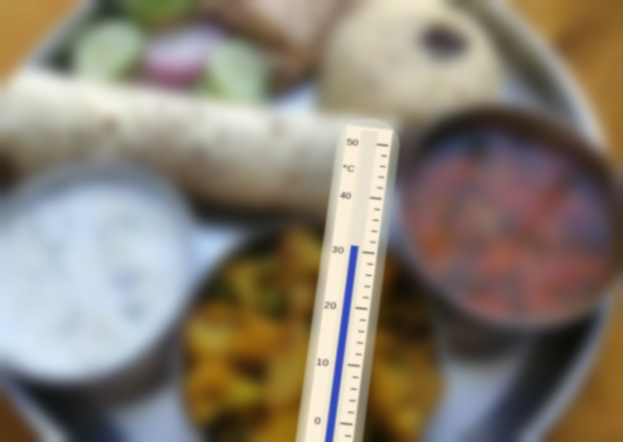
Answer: {"value": 31, "unit": "°C"}
